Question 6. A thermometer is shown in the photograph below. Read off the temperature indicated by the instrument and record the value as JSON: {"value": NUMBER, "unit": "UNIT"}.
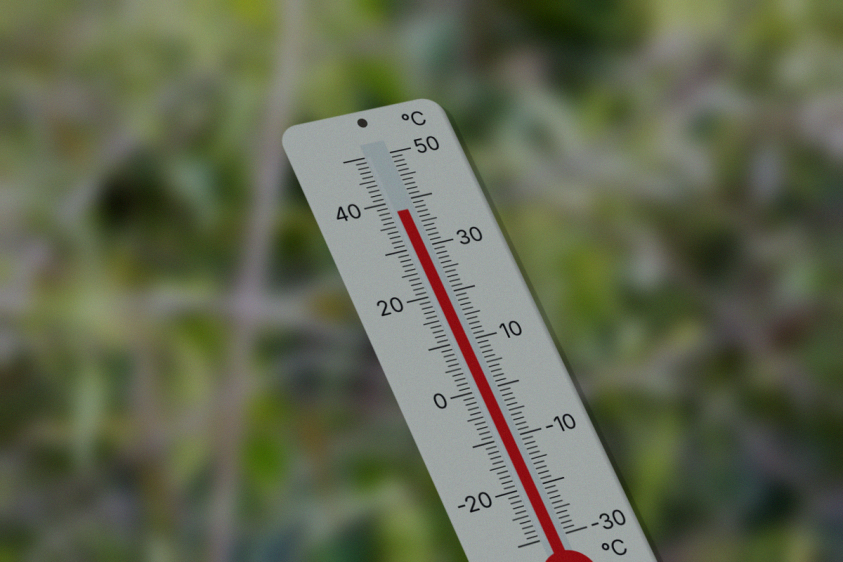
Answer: {"value": 38, "unit": "°C"}
